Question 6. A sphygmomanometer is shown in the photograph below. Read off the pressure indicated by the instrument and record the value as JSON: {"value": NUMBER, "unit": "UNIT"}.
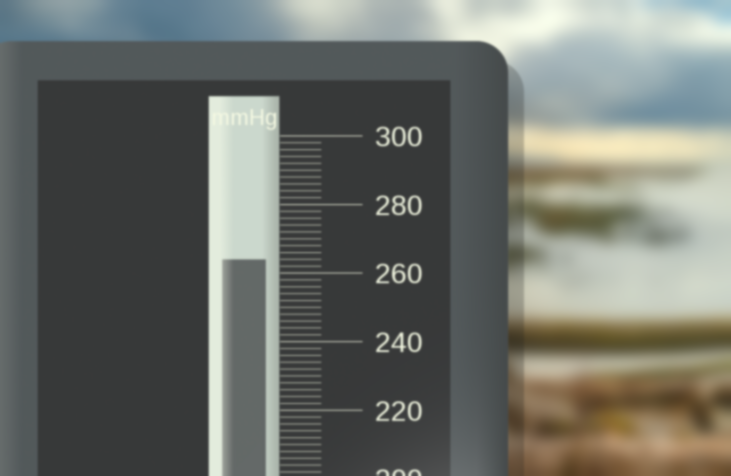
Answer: {"value": 264, "unit": "mmHg"}
